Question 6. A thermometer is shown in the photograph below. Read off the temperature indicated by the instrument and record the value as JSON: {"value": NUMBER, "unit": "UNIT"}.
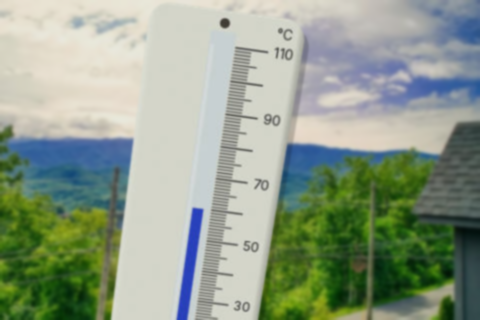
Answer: {"value": 60, "unit": "°C"}
